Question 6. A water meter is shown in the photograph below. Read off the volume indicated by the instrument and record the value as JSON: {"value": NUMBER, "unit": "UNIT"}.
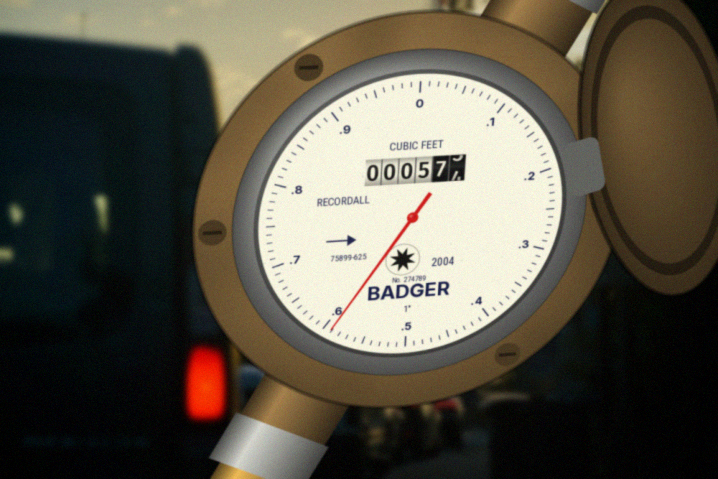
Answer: {"value": 573.59, "unit": "ft³"}
